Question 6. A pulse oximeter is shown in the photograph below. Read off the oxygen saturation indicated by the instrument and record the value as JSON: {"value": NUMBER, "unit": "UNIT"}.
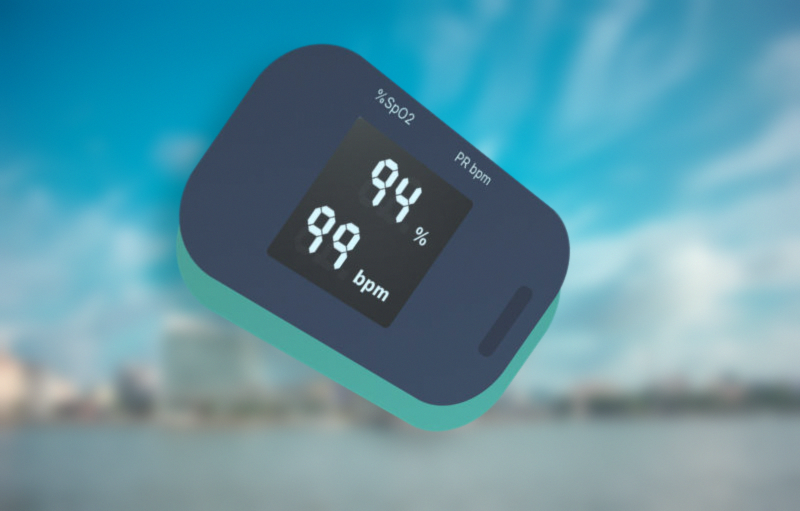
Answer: {"value": 94, "unit": "%"}
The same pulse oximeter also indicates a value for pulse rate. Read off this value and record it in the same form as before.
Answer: {"value": 99, "unit": "bpm"}
